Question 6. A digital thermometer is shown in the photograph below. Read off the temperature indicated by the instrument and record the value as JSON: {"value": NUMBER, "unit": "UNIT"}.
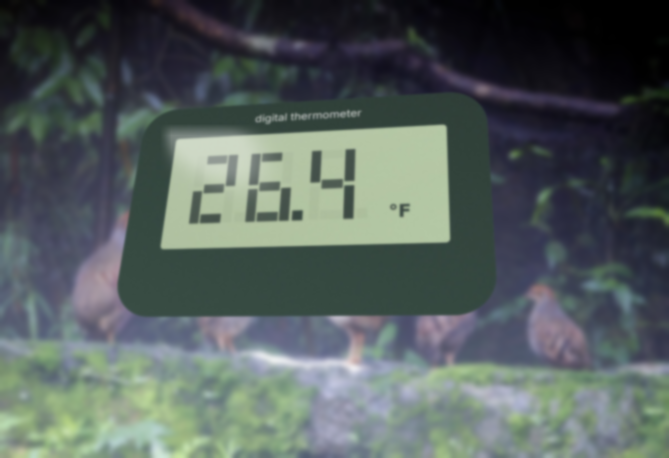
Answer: {"value": 26.4, "unit": "°F"}
